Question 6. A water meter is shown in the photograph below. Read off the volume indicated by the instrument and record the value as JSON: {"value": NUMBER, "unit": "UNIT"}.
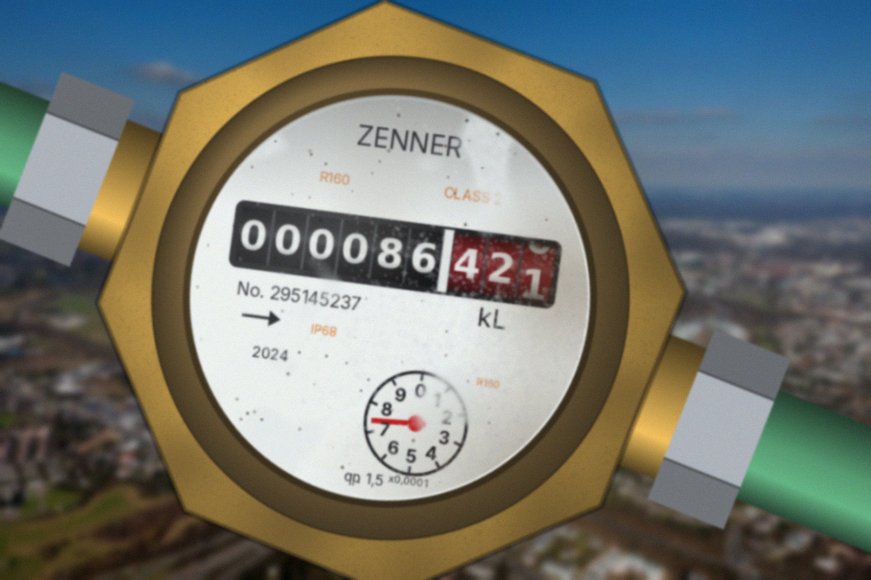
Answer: {"value": 86.4207, "unit": "kL"}
